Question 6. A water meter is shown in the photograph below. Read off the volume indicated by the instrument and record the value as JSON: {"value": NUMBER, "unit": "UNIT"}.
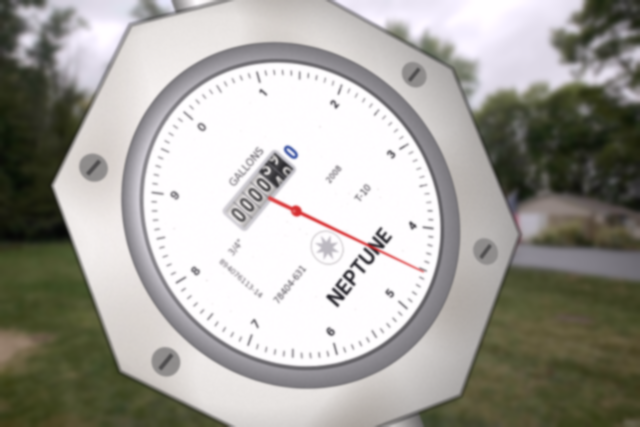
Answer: {"value": 394.5, "unit": "gal"}
